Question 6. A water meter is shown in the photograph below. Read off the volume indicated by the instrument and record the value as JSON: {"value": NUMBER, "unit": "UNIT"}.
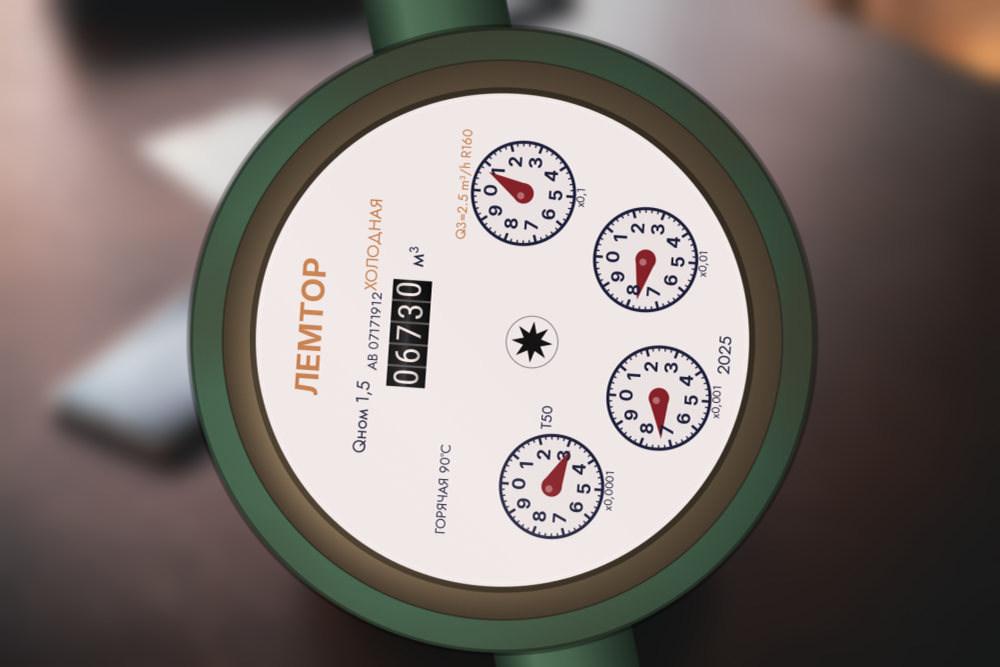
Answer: {"value": 6730.0773, "unit": "m³"}
